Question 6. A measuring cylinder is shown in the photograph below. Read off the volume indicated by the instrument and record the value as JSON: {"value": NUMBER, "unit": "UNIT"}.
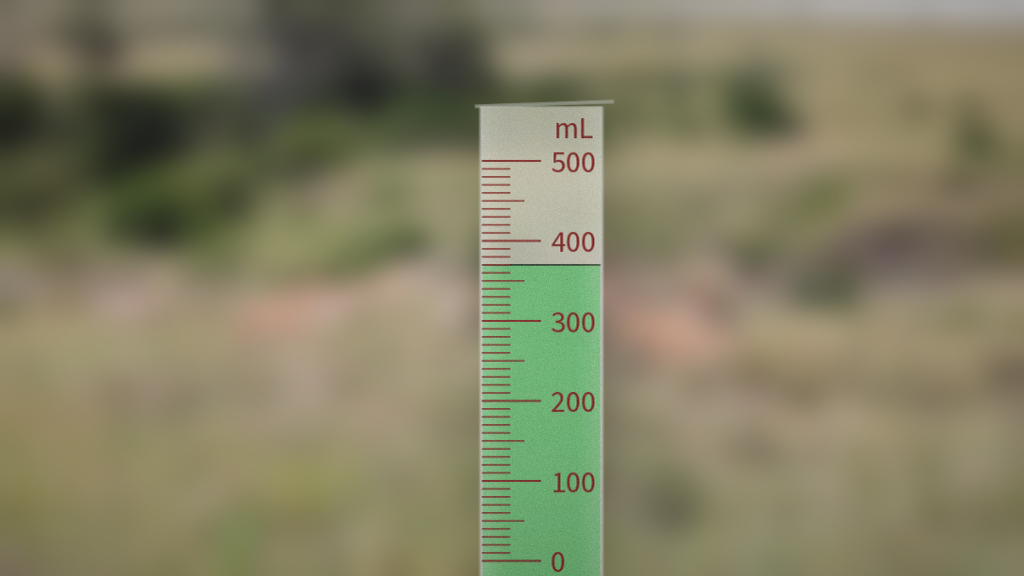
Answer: {"value": 370, "unit": "mL"}
